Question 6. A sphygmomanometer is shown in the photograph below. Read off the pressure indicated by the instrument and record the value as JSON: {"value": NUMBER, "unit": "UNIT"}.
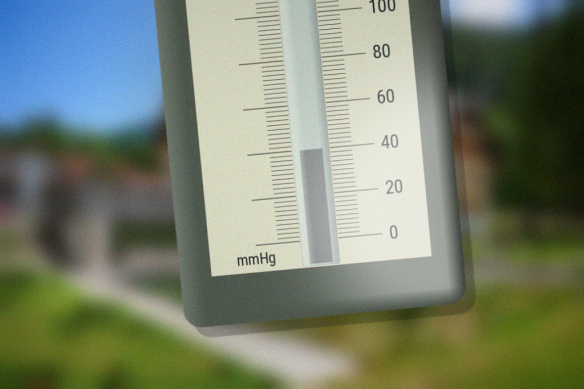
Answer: {"value": 40, "unit": "mmHg"}
